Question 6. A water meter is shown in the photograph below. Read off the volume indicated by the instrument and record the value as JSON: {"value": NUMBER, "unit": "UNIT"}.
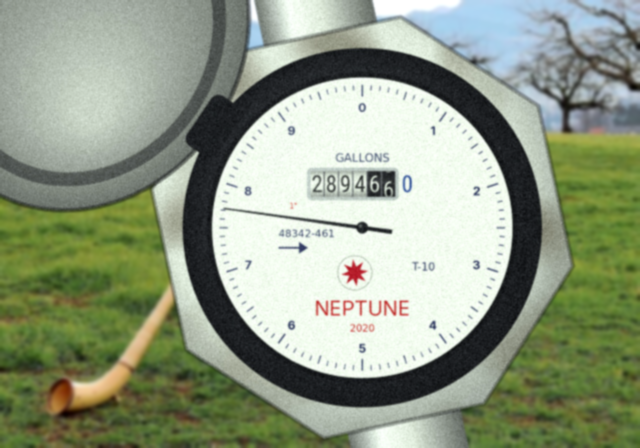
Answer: {"value": 2894657.7, "unit": "gal"}
